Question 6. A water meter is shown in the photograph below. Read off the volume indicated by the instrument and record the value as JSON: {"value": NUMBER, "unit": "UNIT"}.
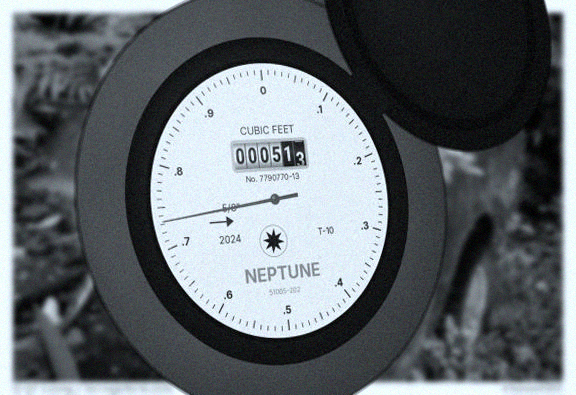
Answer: {"value": 512.73, "unit": "ft³"}
